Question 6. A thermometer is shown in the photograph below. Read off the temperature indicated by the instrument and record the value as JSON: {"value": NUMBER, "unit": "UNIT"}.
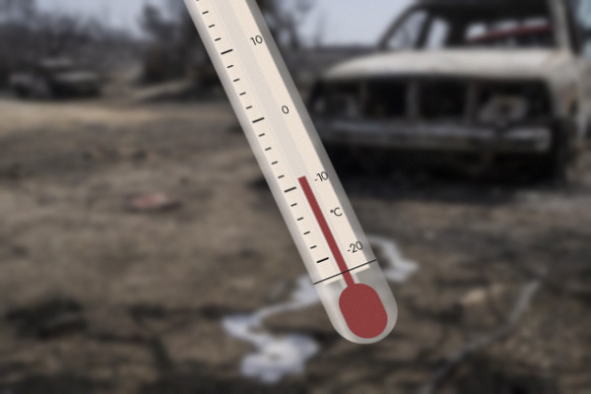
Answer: {"value": -9, "unit": "°C"}
